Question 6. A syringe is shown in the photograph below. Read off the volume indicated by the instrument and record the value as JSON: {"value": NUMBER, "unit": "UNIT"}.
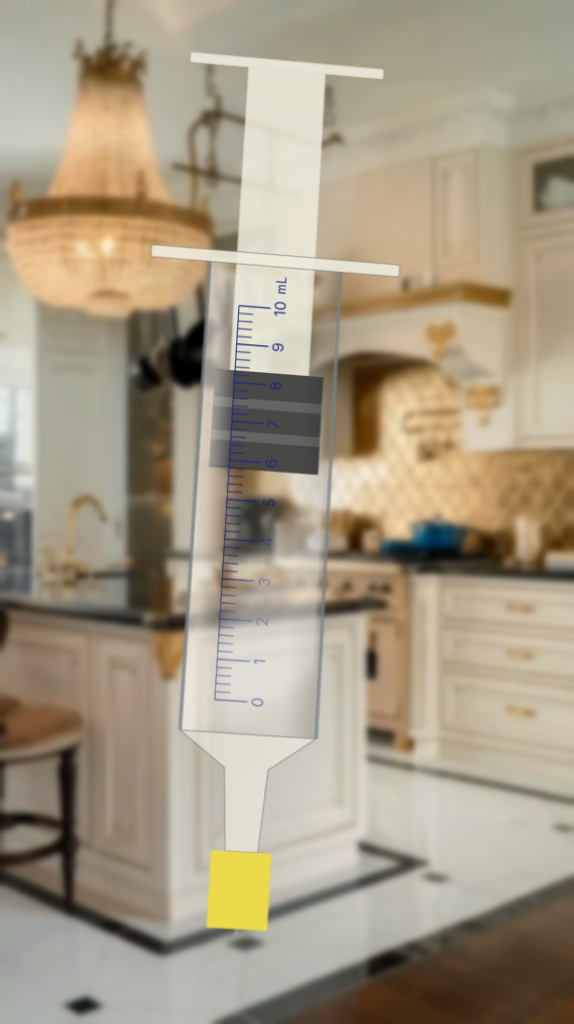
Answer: {"value": 5.8, "unit": "mL"}
